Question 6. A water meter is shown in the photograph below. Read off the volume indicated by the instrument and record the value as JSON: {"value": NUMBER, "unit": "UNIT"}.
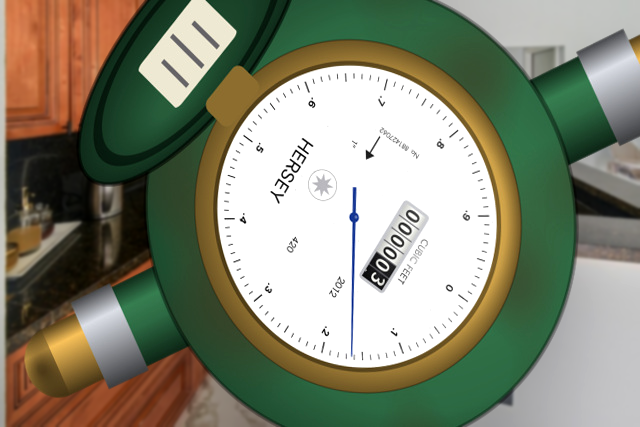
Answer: {"value": 3.16, "unit": "ft³"}
